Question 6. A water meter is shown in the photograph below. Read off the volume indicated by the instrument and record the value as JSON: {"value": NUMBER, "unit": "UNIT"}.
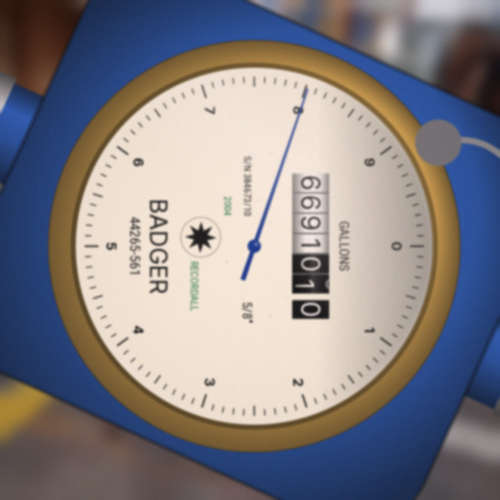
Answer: {"value": 6691008.0, "unit": "gal"}
